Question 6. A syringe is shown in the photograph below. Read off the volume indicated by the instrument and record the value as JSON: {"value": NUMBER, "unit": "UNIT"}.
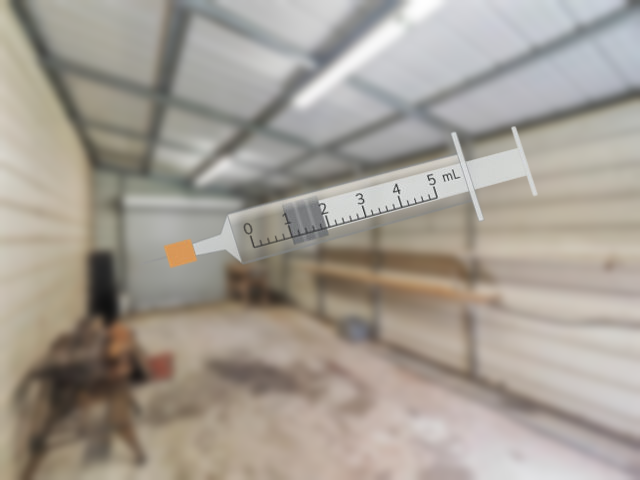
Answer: {"value": 1, "unit": "mL"}
